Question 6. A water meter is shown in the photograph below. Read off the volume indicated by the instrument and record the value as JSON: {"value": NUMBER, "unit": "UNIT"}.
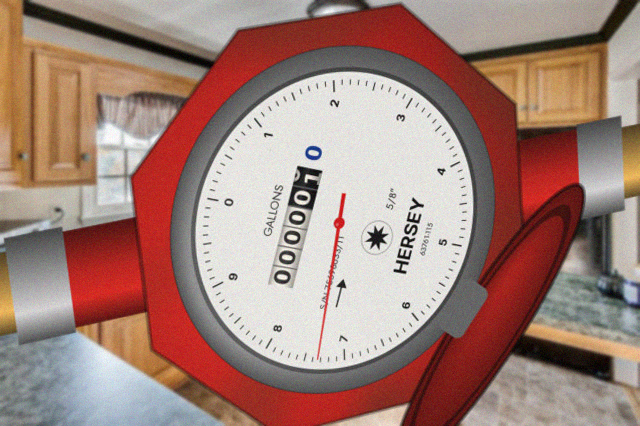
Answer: {"value": 7.3, "unit": "gal"}
